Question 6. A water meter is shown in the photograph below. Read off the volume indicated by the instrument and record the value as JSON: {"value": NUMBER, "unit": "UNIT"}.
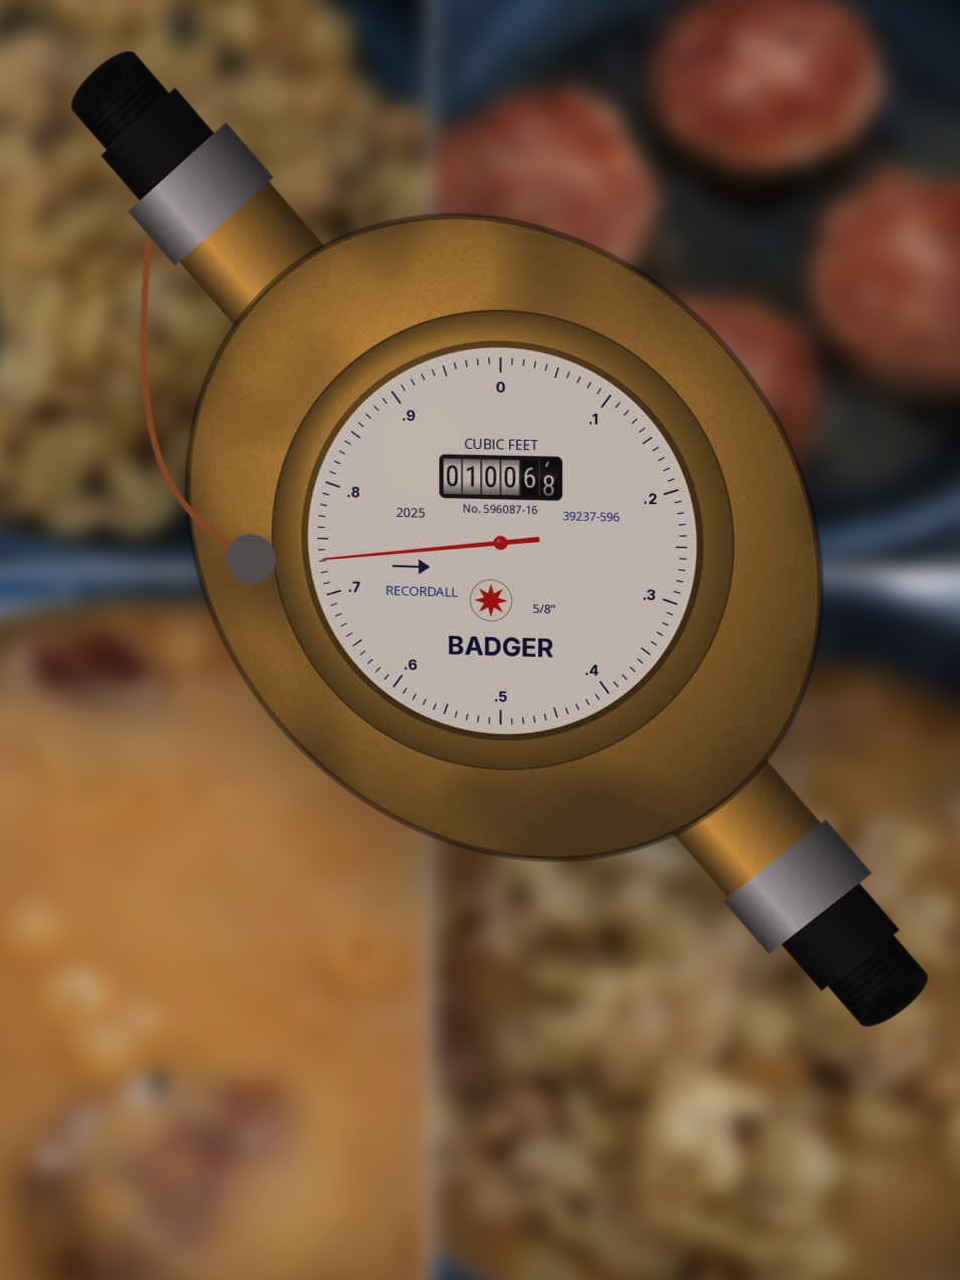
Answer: {"value": 10067.73, "unit": "ft³"}
